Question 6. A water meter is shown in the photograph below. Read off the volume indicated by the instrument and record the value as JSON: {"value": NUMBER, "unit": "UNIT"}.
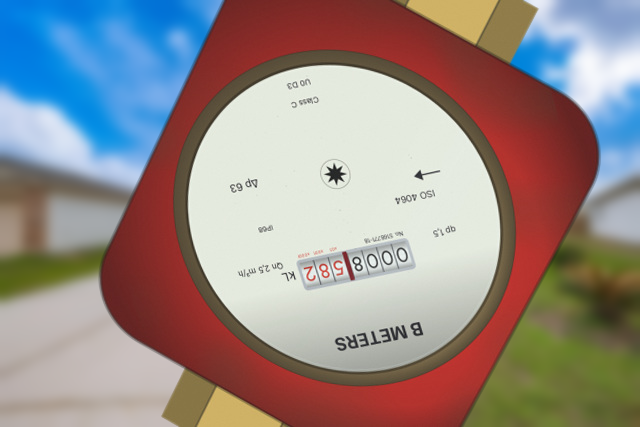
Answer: {"value": 8.582, "unit": "kL"}
